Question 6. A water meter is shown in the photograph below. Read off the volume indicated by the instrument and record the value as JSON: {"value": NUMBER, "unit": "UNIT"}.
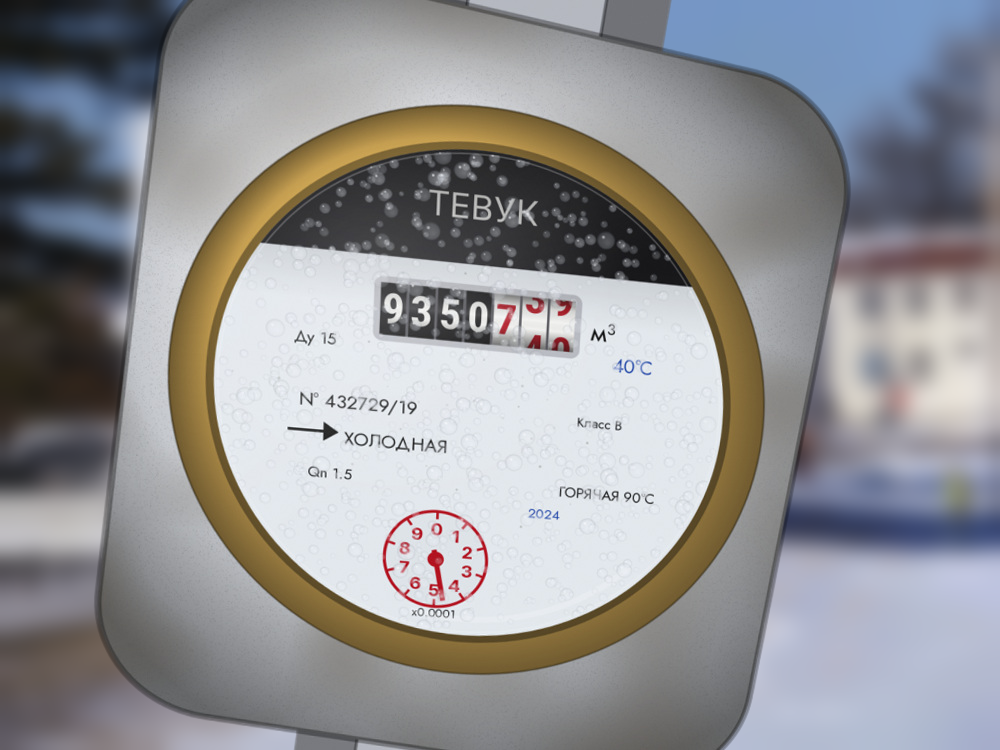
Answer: {"value": 9350.7394, "unit": "m³"}
